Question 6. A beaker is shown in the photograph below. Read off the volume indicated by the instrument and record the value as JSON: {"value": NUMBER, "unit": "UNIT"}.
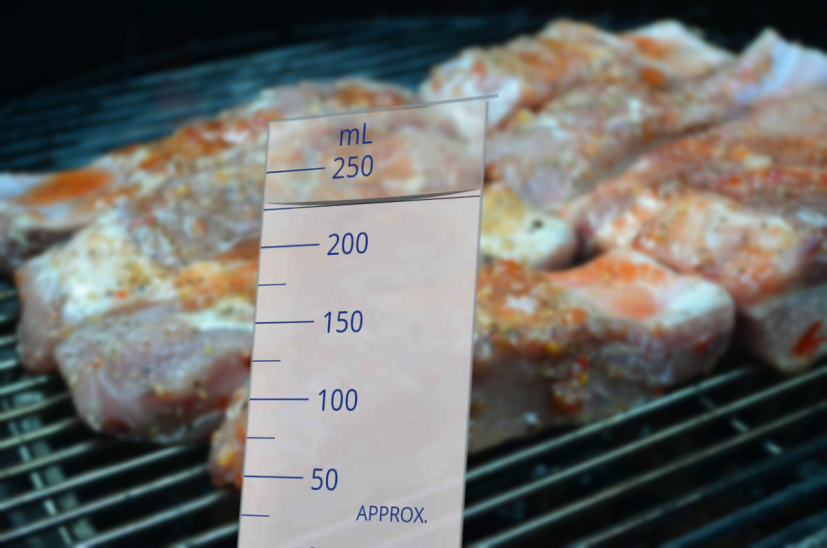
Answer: {"value": 225, "unit": "mL"}
